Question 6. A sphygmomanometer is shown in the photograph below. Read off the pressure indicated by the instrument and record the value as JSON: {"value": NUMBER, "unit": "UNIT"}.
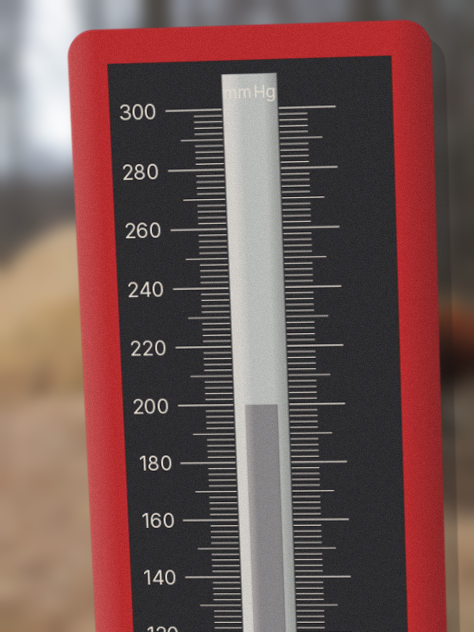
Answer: {"value": 200, "unit": "mmHg"}
